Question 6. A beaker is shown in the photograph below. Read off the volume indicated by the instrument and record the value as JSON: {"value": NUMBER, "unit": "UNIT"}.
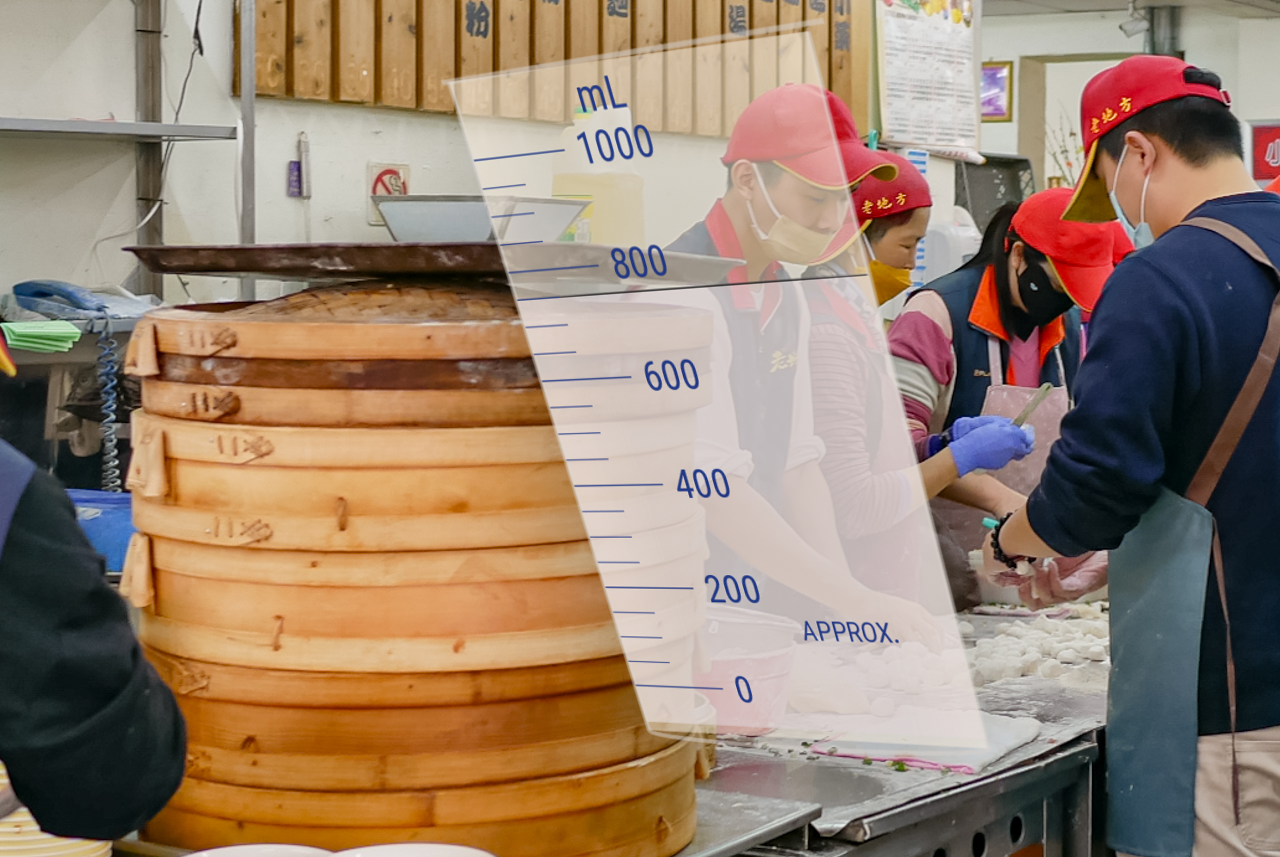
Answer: {"value": 750, "unit": "mL"}
